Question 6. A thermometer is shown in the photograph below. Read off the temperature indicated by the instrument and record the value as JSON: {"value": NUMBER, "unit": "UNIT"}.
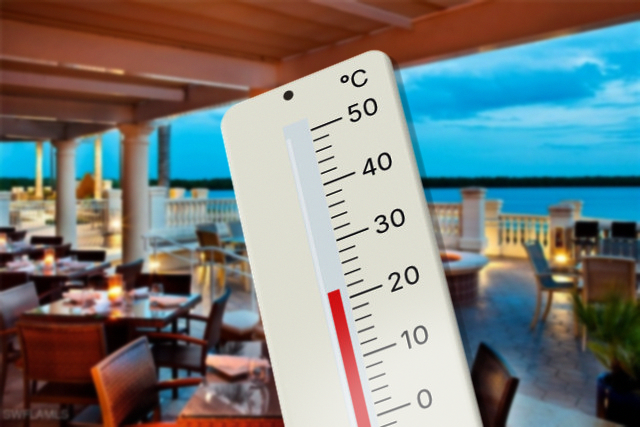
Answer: {"value": 22, "unit": "°C"}
